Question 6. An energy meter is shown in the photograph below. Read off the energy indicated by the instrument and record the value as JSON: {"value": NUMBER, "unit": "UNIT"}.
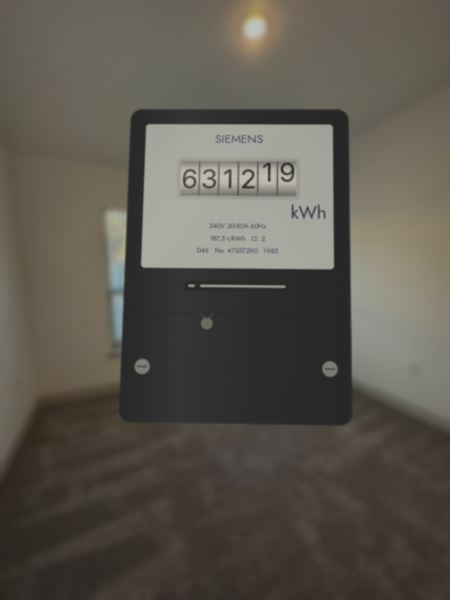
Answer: {"value": 631219, "unit": "kWh"}
